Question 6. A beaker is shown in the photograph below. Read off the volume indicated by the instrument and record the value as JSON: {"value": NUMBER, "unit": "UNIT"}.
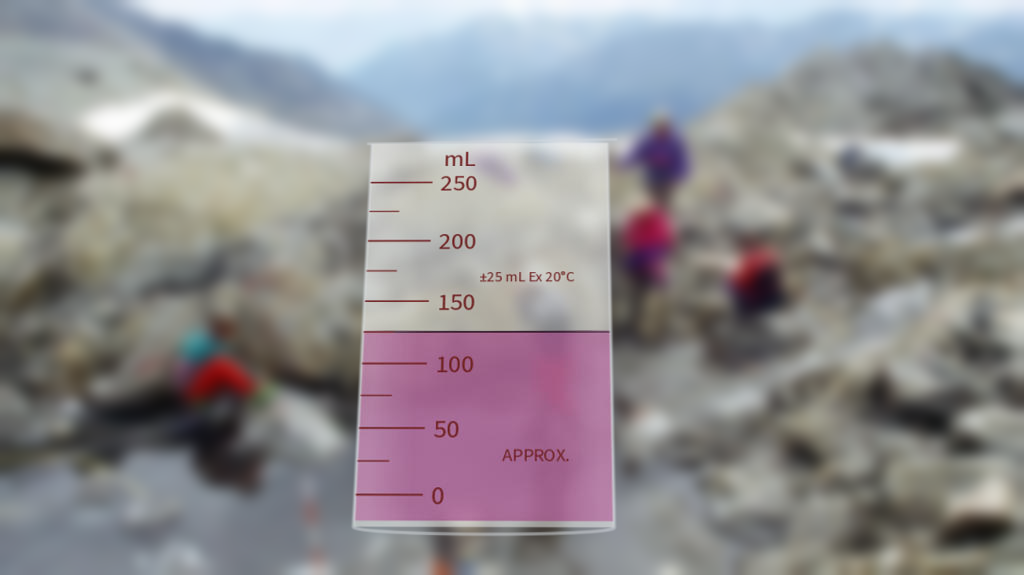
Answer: {"value": 125, "unit": "mL"}
